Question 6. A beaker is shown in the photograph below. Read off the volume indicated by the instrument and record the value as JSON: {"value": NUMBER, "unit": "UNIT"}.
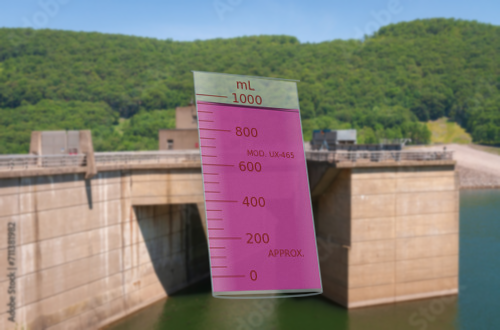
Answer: {"value": 950, "unit": "mL"}
